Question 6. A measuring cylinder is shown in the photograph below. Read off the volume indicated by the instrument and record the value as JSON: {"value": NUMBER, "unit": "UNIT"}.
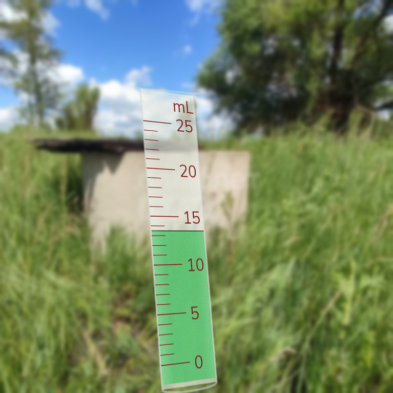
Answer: {"value": 13.5, "unit": "mL"}
